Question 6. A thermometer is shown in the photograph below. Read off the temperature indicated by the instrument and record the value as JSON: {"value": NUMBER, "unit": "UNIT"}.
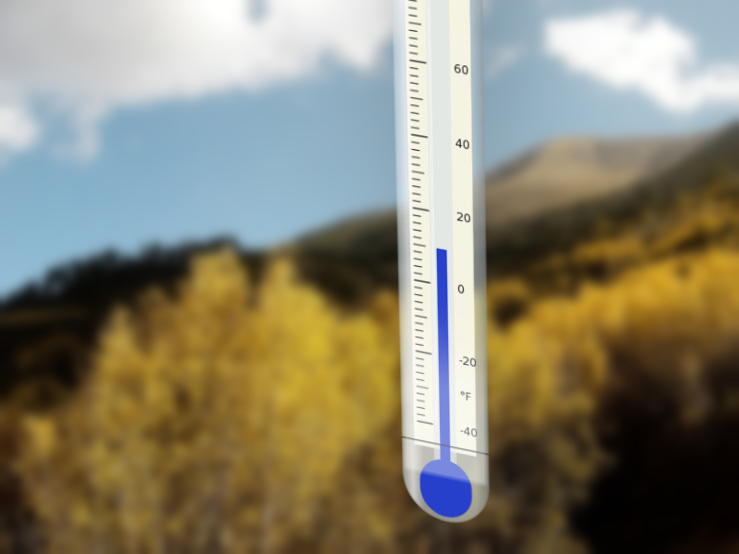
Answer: {"value": 10, "unit": "°F"}
